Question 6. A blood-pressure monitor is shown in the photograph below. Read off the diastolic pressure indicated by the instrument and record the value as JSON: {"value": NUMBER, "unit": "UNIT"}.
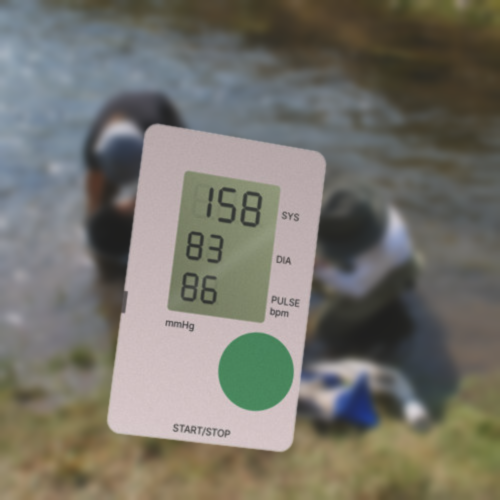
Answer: {"value": 83, "unit": "mmHg"}
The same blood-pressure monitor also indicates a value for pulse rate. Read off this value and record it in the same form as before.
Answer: {"value": 86, "unit": "bpm"}
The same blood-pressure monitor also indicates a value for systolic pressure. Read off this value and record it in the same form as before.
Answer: {"value": 158, "unit": "mmHg"}
